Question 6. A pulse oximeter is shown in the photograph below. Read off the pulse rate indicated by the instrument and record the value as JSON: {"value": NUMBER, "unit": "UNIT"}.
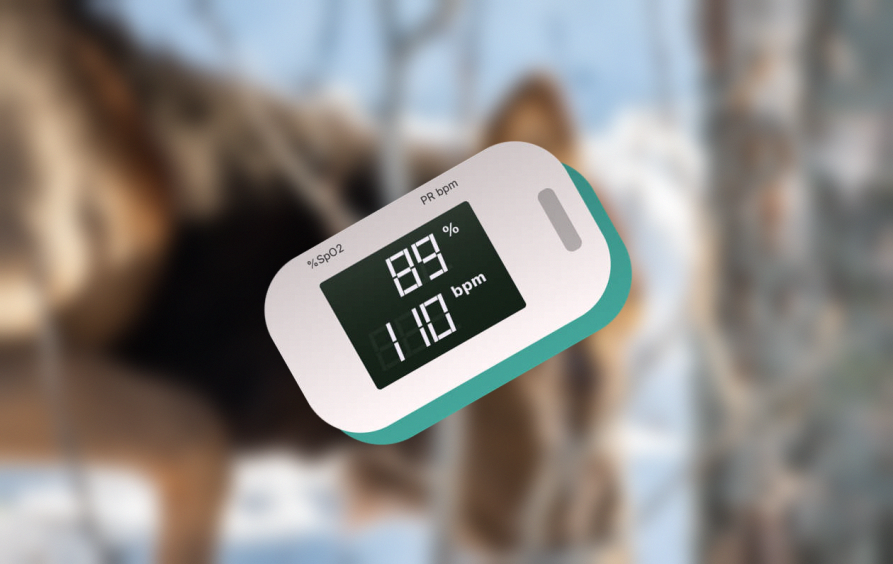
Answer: {"value": 110, "unit": "bpm"}
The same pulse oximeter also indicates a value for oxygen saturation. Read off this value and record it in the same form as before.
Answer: {"value": 89, "unit": "%"}
